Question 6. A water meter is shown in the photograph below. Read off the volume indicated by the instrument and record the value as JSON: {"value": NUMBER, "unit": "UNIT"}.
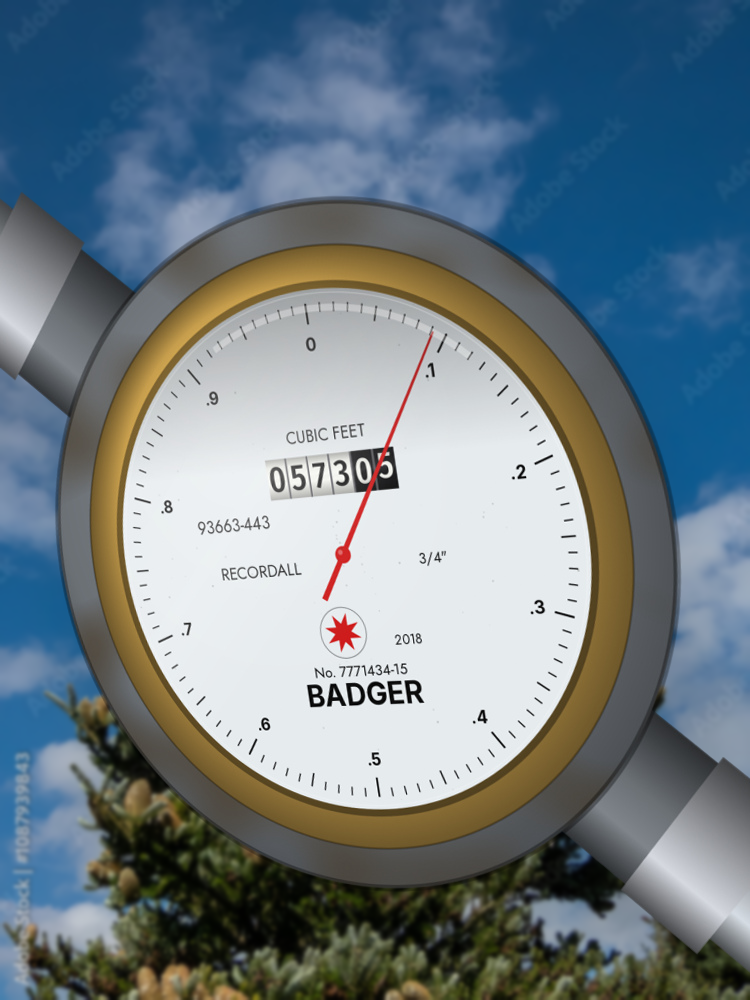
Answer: {"value": 57305.09, "unit": "ft³"}
